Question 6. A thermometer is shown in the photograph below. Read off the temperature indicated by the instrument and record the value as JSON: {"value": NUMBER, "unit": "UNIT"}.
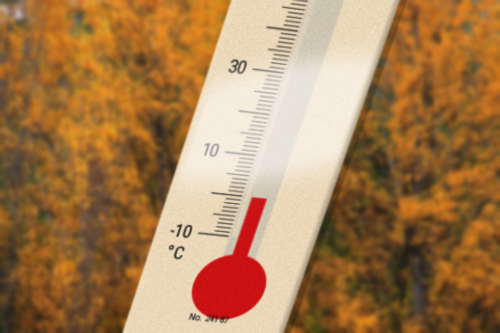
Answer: {"value": 0, "unit": "°C"}
